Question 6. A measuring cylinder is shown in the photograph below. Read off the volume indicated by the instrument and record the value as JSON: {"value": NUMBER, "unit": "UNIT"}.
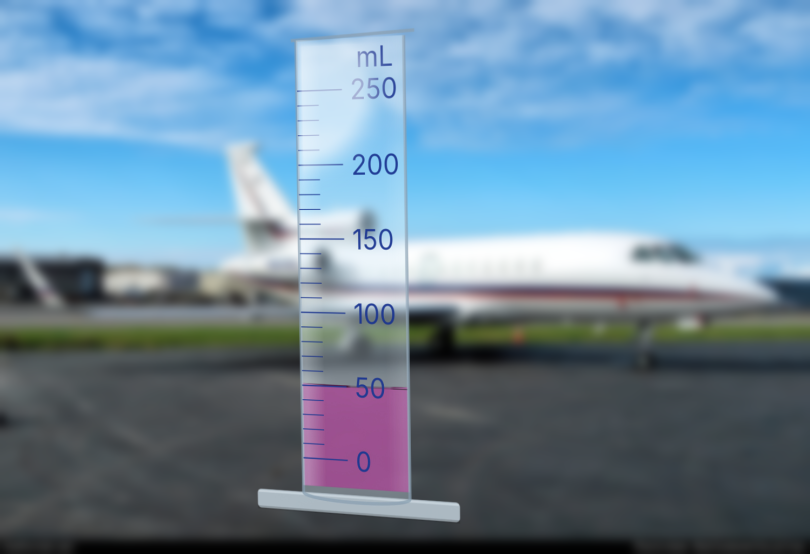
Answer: {"value": 50, "unit": "mL"}
